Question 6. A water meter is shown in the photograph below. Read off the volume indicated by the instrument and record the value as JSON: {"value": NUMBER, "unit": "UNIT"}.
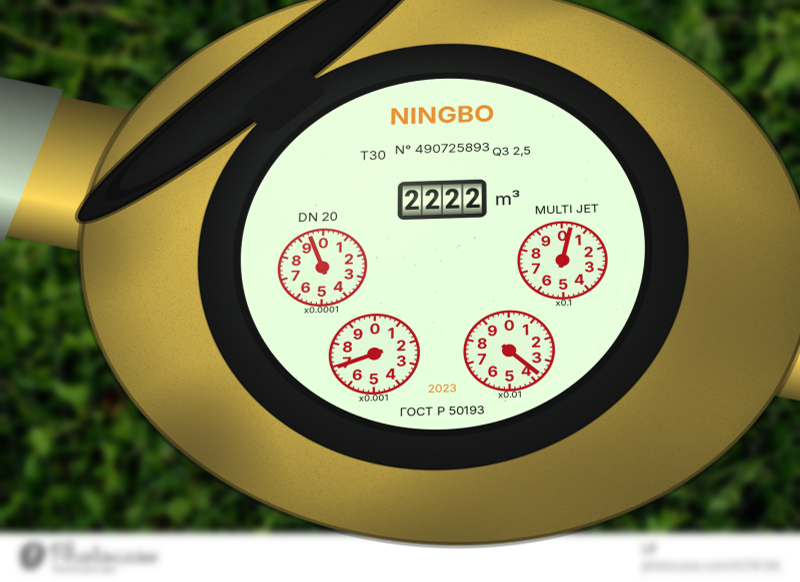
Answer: {"value": 2222.0369, "unit": "m³"}
